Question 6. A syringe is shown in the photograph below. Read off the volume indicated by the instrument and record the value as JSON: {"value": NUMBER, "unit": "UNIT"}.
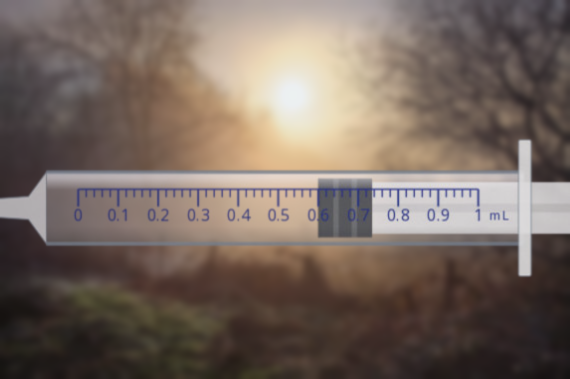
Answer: {"value": 0.6, "unit": "mL"}
